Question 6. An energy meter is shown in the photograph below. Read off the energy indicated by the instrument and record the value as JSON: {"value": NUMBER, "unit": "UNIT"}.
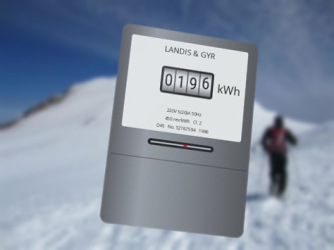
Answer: {"value": 196, "unit": "kWh"}
